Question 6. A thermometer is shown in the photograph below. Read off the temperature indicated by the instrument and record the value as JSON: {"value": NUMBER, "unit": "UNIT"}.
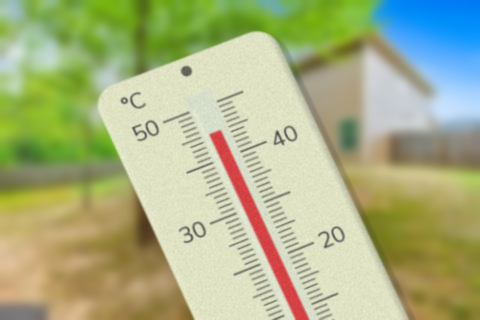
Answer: {"value": 45, "unit": "°C"}
